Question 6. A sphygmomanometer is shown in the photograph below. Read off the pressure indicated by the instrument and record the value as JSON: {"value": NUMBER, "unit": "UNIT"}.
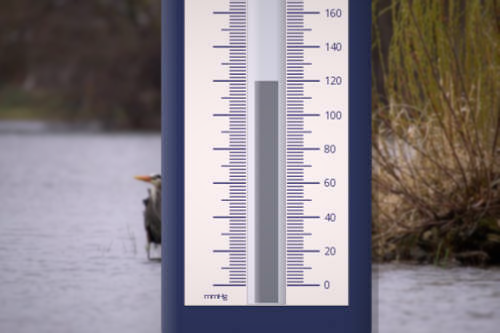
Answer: {"value": 120, "unit": "mmHg"}
